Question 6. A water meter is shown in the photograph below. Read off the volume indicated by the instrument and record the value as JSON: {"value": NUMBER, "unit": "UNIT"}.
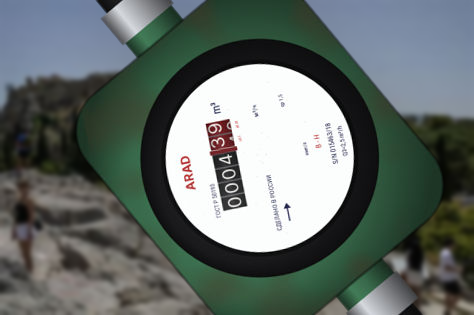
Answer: {"value": 4.39, "unit": "m³"}
